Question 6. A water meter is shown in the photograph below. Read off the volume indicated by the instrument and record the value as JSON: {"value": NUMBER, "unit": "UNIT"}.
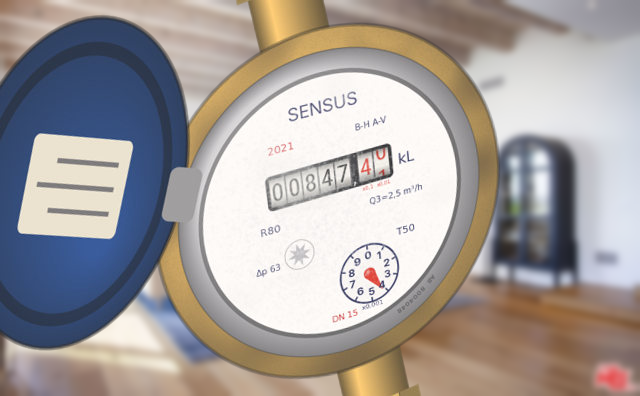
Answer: {"value": 847.404, "unit": "kL"}
